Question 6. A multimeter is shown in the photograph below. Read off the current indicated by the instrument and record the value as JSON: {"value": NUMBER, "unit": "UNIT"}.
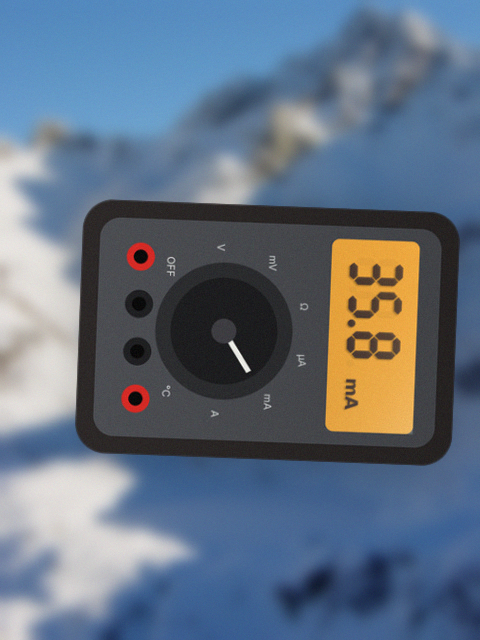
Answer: {"value": 35.8, "unit": "mA"}
